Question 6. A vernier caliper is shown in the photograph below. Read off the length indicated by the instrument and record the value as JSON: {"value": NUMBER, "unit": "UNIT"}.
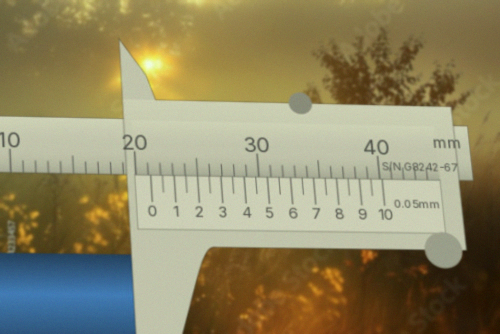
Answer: {"value": 21.2, "unit": "mm"}
